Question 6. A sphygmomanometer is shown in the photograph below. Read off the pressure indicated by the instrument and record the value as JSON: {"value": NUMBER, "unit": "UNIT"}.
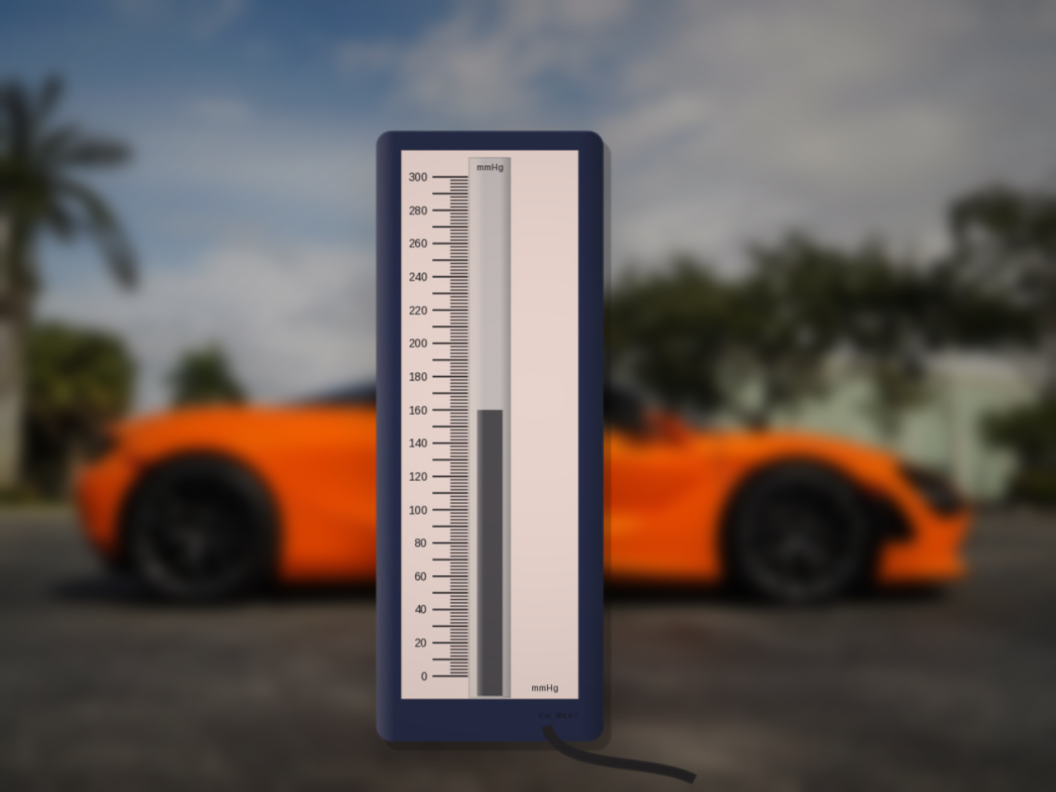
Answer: {"value": 160, "unit": "mmHg"}
